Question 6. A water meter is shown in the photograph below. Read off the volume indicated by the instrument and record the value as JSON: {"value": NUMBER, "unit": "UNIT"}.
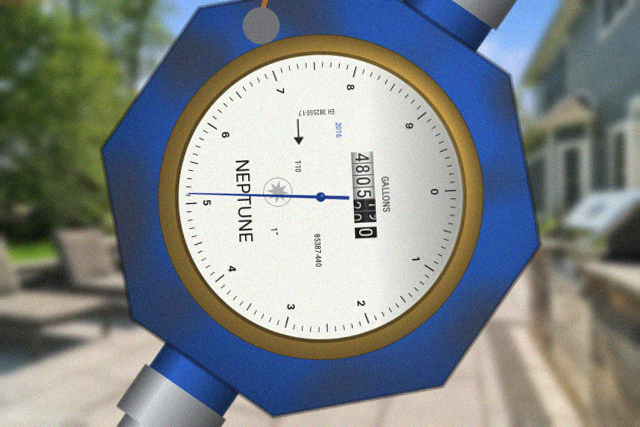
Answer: {"value": 4805195.1, "unit": "gal"}
